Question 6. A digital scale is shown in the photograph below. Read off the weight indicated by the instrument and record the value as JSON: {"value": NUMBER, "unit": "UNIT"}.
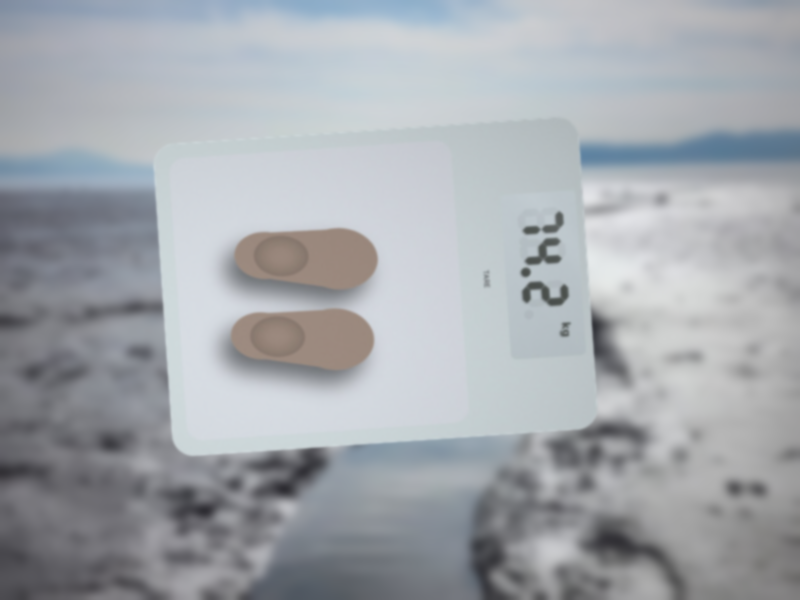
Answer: {"value": 74.2, "unit": "kg"}
